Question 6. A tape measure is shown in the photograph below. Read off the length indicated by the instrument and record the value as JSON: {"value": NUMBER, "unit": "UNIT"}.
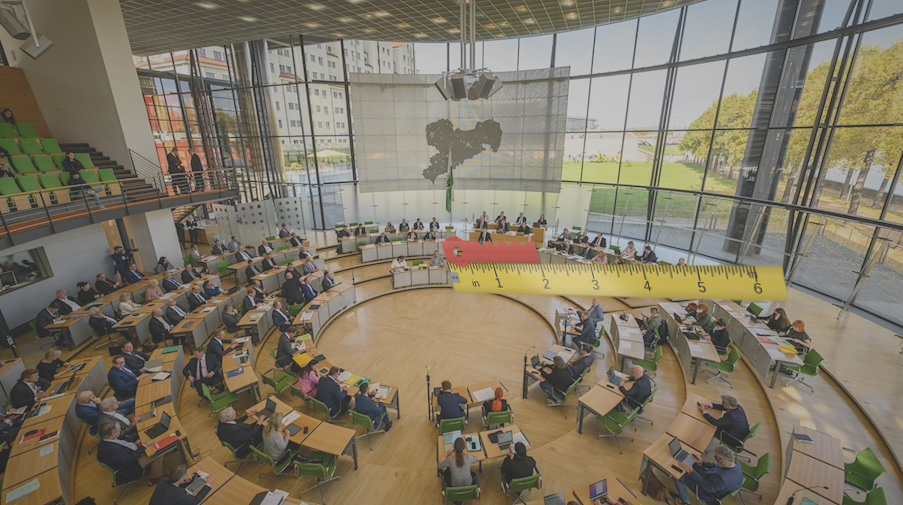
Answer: {"value": 2, "unit": "in"}
